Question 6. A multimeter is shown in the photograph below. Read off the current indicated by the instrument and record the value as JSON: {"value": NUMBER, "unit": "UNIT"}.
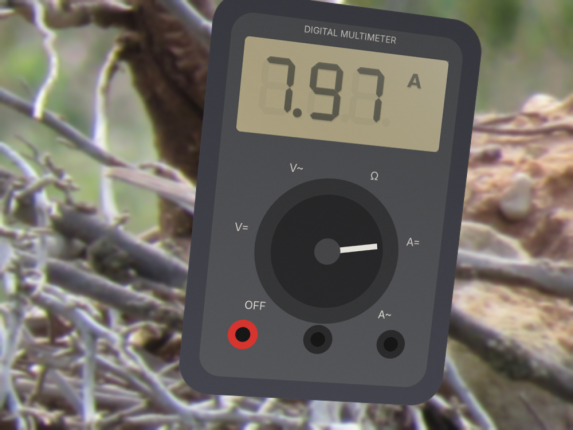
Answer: {"value": 7.97, "unit": "A"}
